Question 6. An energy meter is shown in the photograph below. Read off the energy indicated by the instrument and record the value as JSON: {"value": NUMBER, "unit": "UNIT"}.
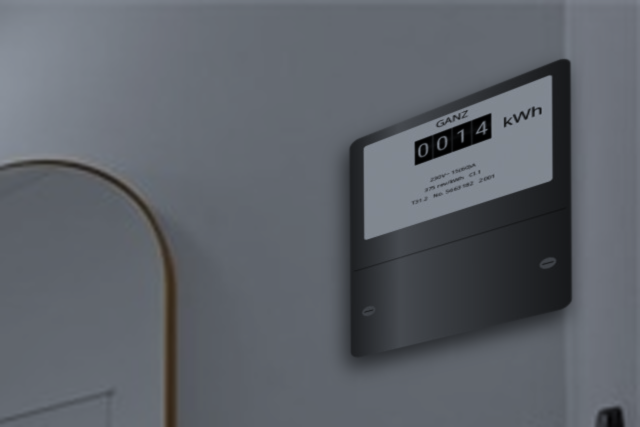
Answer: {"value": 14, "unit": "kWh"}
